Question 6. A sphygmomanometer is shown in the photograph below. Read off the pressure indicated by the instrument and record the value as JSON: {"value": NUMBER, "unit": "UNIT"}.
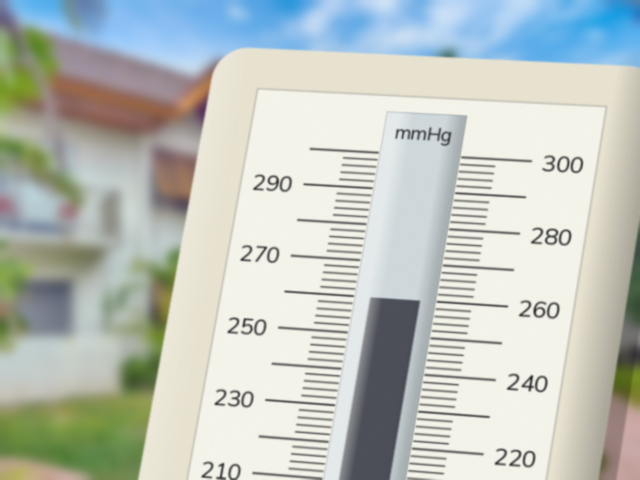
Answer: {"value": 260, "unit": "mmHg"}
